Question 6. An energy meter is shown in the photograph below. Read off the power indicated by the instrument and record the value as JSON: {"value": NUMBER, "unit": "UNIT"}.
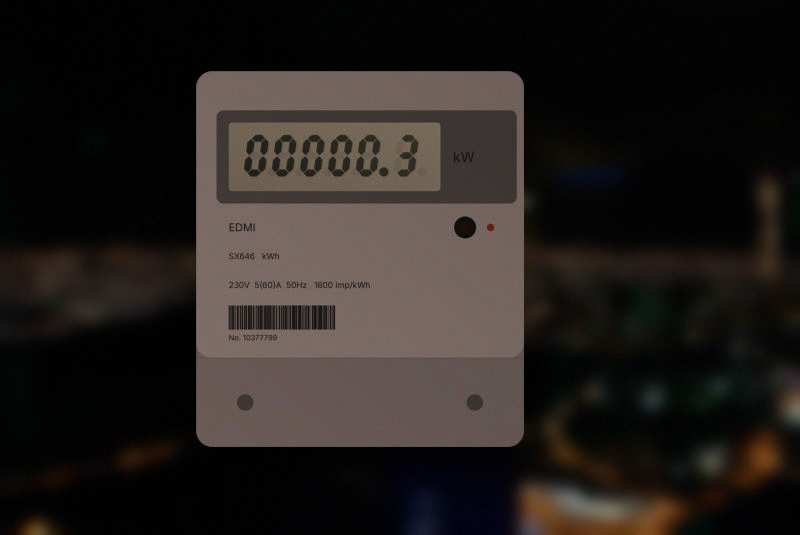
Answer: {"value": 0.3, "unit": "kW"}
